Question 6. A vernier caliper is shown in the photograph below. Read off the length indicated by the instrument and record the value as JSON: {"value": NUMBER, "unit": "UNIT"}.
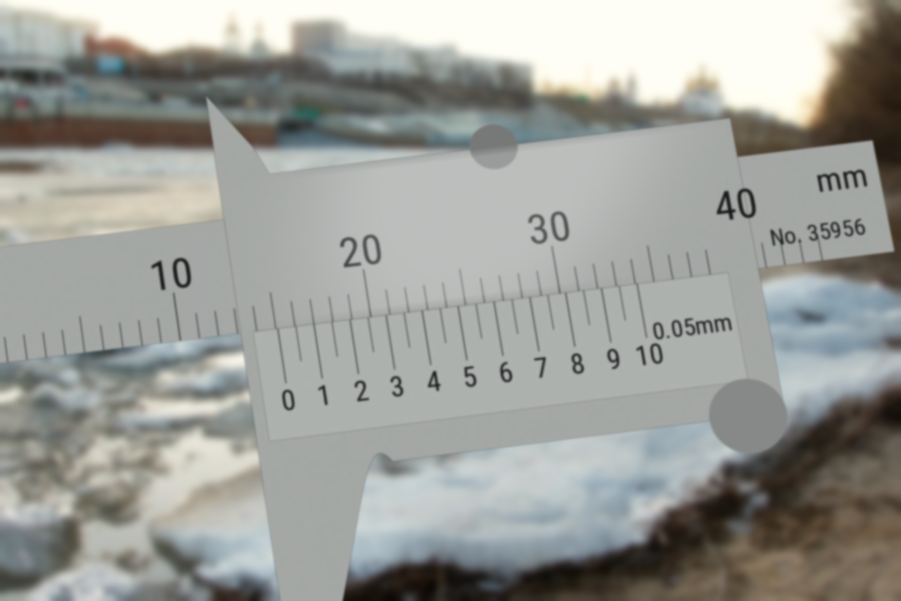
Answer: {"value": 15.1, "unit": "mm"}
